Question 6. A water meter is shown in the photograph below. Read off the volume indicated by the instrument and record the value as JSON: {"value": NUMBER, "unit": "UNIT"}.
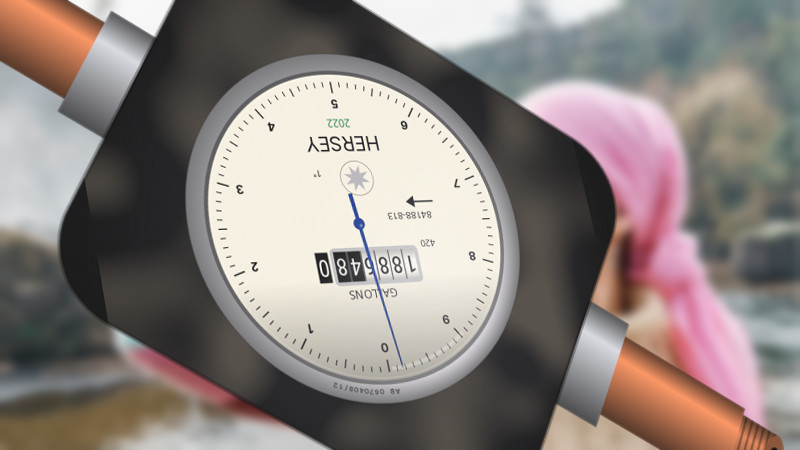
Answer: {"value": 1886479.8, "unit": "gal"}
